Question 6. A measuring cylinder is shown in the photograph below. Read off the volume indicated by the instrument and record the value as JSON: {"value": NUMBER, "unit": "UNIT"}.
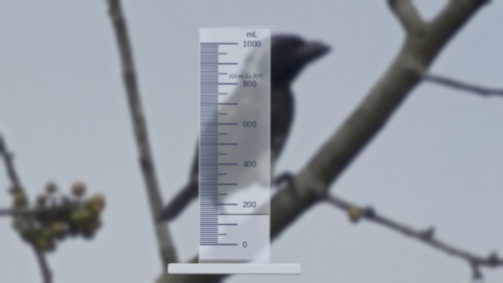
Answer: {"value": 150, "unit": "mL"}
